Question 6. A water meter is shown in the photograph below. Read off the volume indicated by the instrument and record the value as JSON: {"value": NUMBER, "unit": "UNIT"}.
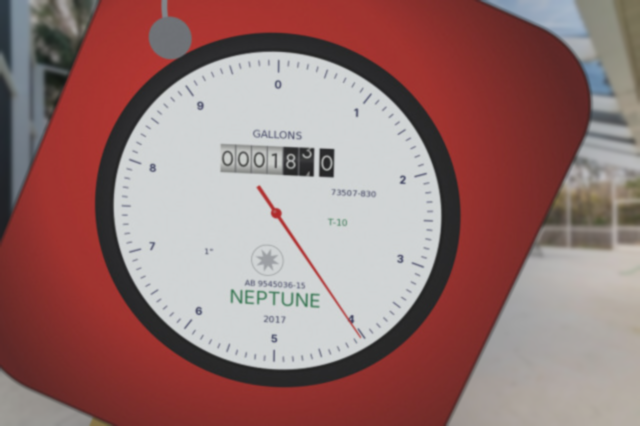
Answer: {"value": 1834.0, "unit": "gal"}
